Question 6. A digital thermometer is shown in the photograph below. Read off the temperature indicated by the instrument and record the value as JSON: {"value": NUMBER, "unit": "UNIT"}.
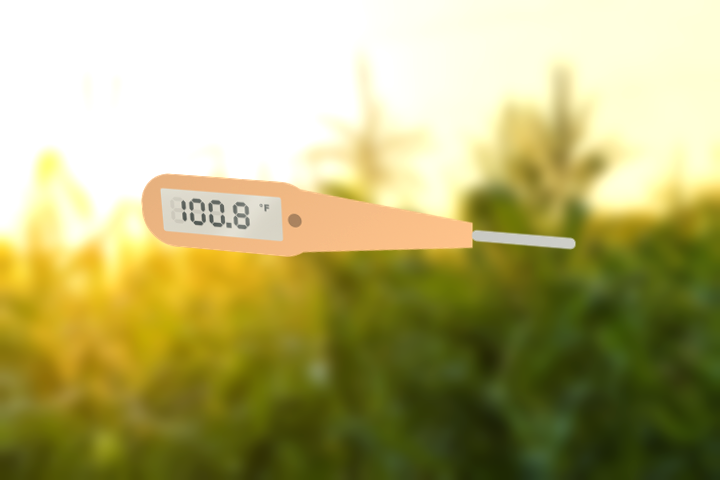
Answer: {"value": 100.8, "unit": "°F"}
